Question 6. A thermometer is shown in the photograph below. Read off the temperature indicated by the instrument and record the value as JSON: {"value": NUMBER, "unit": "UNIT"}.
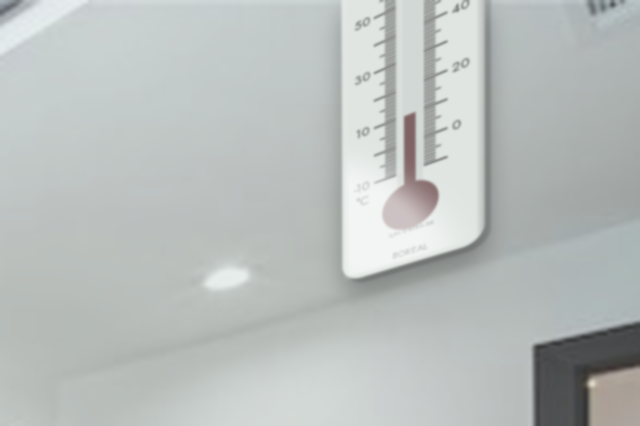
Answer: {"value": 10, "unit": "°C"}
